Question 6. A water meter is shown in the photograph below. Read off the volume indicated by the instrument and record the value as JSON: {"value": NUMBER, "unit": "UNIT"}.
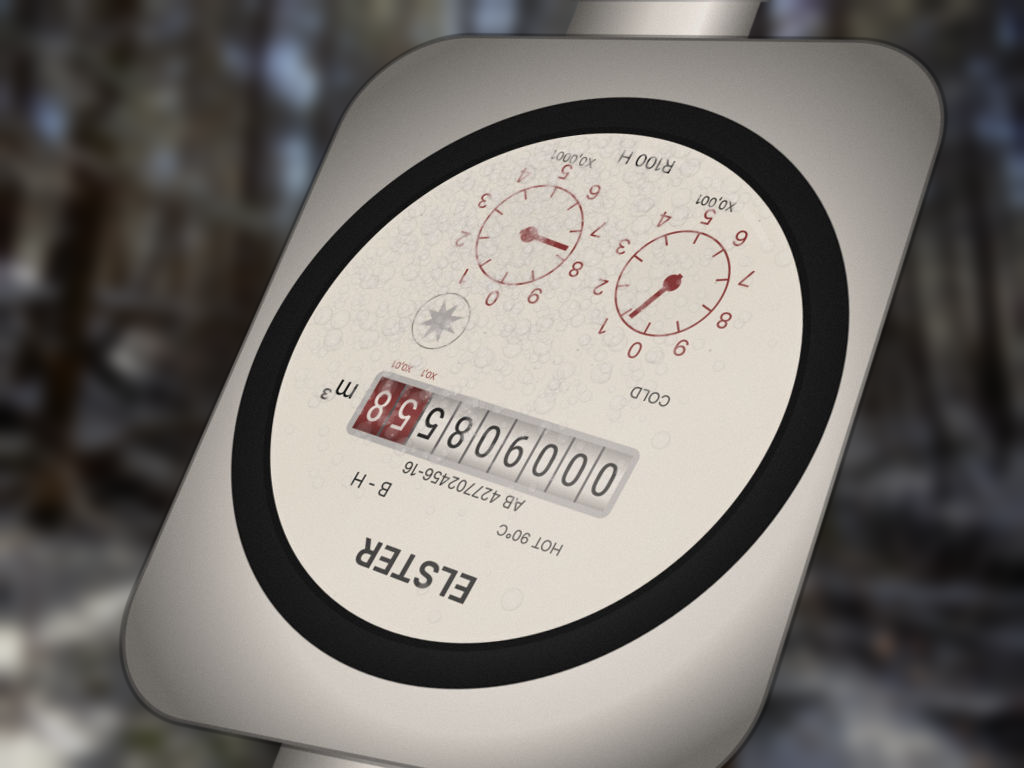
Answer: {"value": 9085.5807, "unit": "m³"}
